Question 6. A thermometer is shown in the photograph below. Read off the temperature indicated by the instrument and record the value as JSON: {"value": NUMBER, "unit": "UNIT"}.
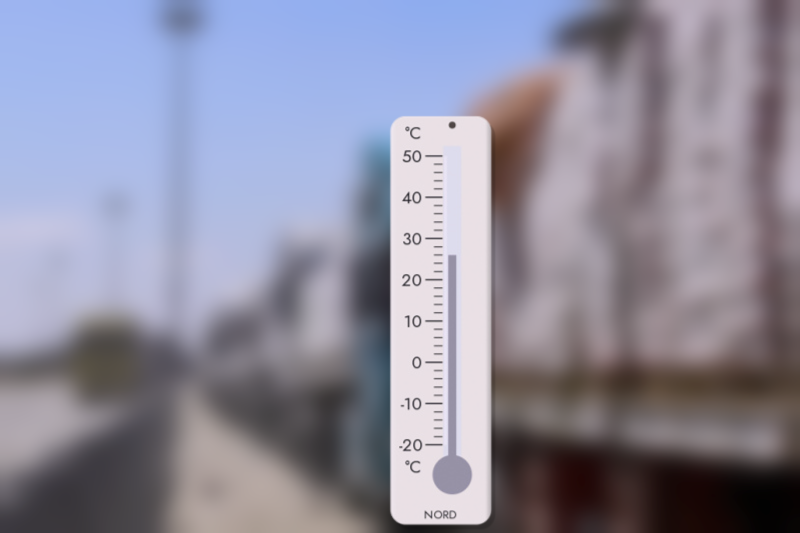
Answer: {"value": 26, "unit": "°C"}
